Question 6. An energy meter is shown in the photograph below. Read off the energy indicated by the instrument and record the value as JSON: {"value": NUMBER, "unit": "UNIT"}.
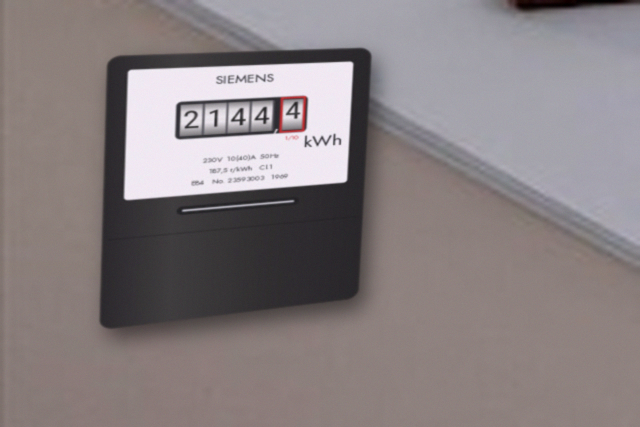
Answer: {"value": 2144.4, "unit": "kWh"}
